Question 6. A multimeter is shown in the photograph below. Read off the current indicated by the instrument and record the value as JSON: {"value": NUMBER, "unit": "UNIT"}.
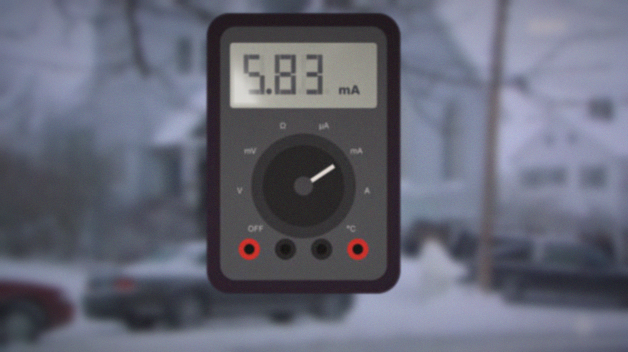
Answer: {"value": 5.83, "unit": "mA"}
